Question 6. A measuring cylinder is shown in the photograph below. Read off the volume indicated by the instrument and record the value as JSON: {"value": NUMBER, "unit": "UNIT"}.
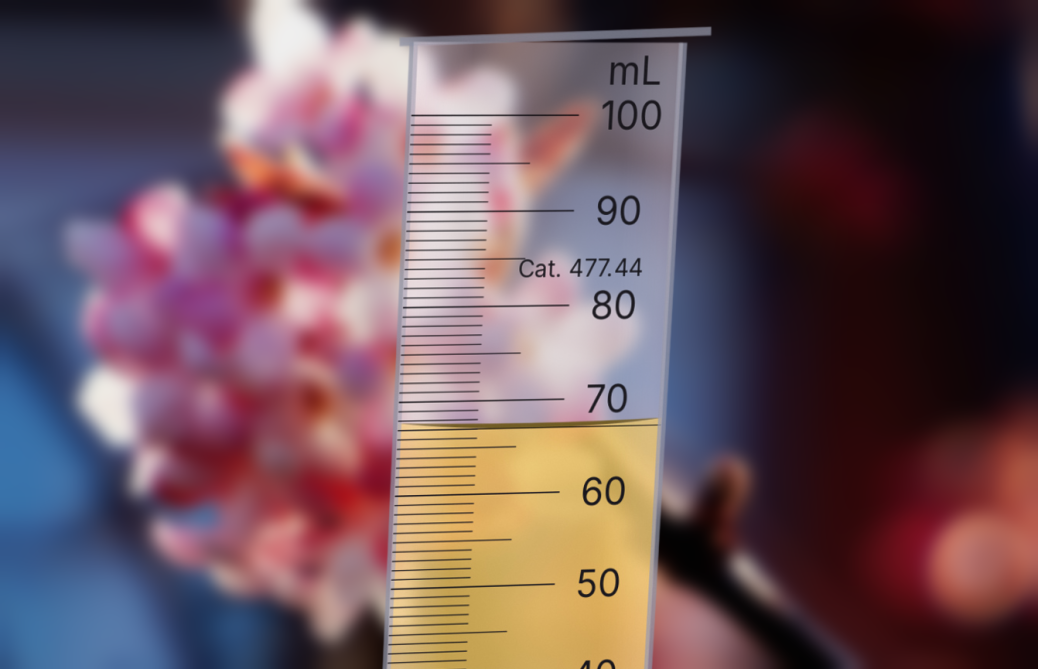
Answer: {"value": 67, "unit": "mL"}
